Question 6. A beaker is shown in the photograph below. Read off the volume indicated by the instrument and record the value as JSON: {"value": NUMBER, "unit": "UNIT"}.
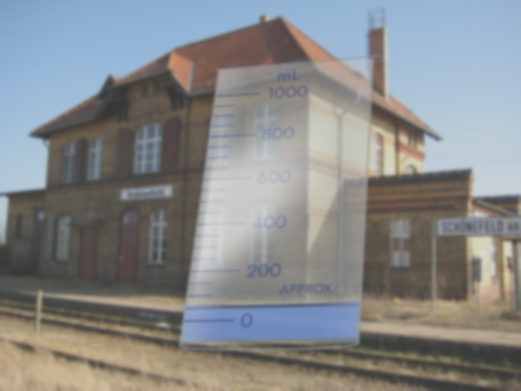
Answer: {"value": 50, "unit": "mL"}
